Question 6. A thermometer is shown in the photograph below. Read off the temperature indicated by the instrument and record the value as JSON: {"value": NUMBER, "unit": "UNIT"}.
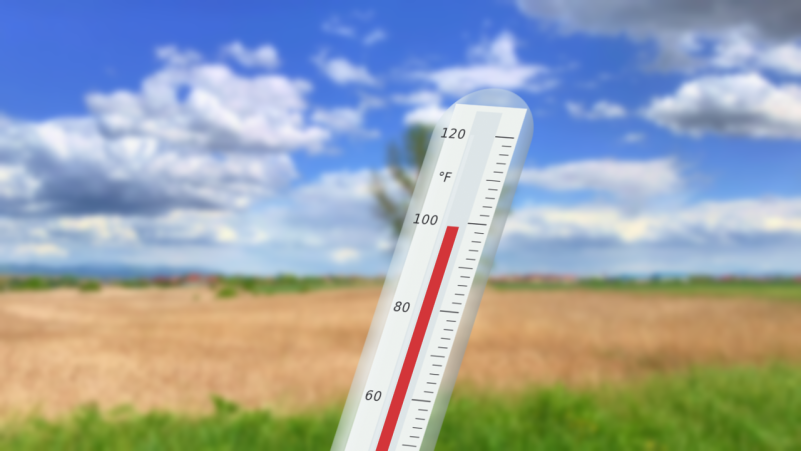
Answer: {"value": 99, "unit": "°F"}
